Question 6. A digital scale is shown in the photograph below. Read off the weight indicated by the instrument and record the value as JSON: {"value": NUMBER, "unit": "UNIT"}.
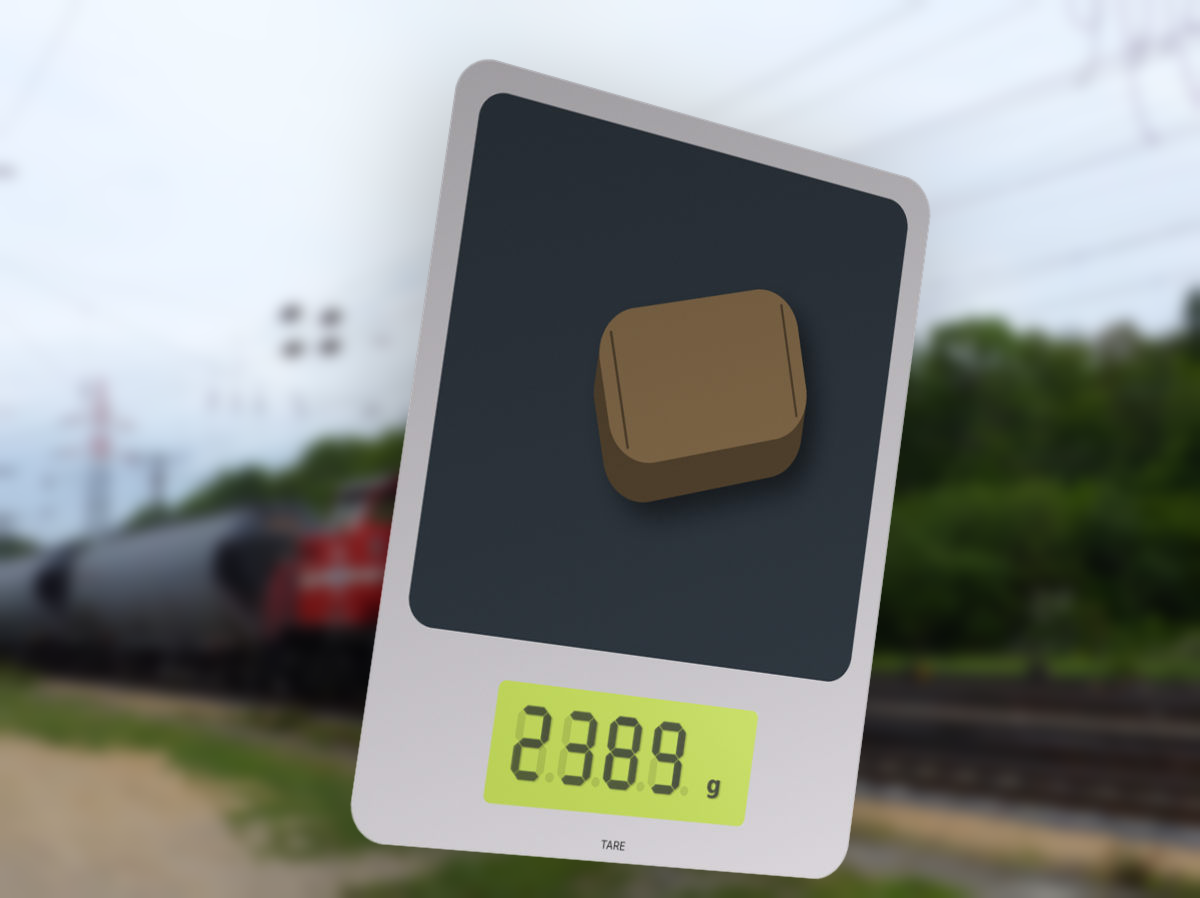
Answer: {"value": 2389, "unit": "g"}
